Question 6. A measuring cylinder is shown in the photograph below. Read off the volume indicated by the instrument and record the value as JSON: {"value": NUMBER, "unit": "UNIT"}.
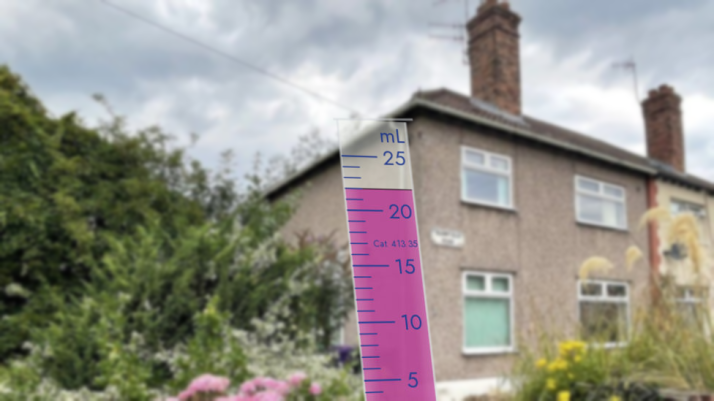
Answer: {"value": 22, "unit": "mL"}
